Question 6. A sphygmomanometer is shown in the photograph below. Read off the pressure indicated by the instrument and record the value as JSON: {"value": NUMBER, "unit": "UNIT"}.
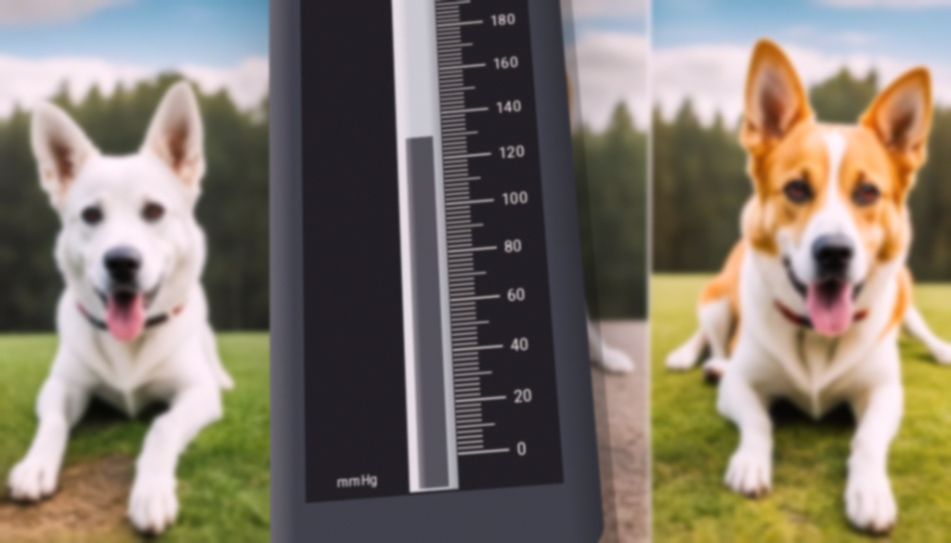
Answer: {"value": 130, "unit": "mmHg"}
